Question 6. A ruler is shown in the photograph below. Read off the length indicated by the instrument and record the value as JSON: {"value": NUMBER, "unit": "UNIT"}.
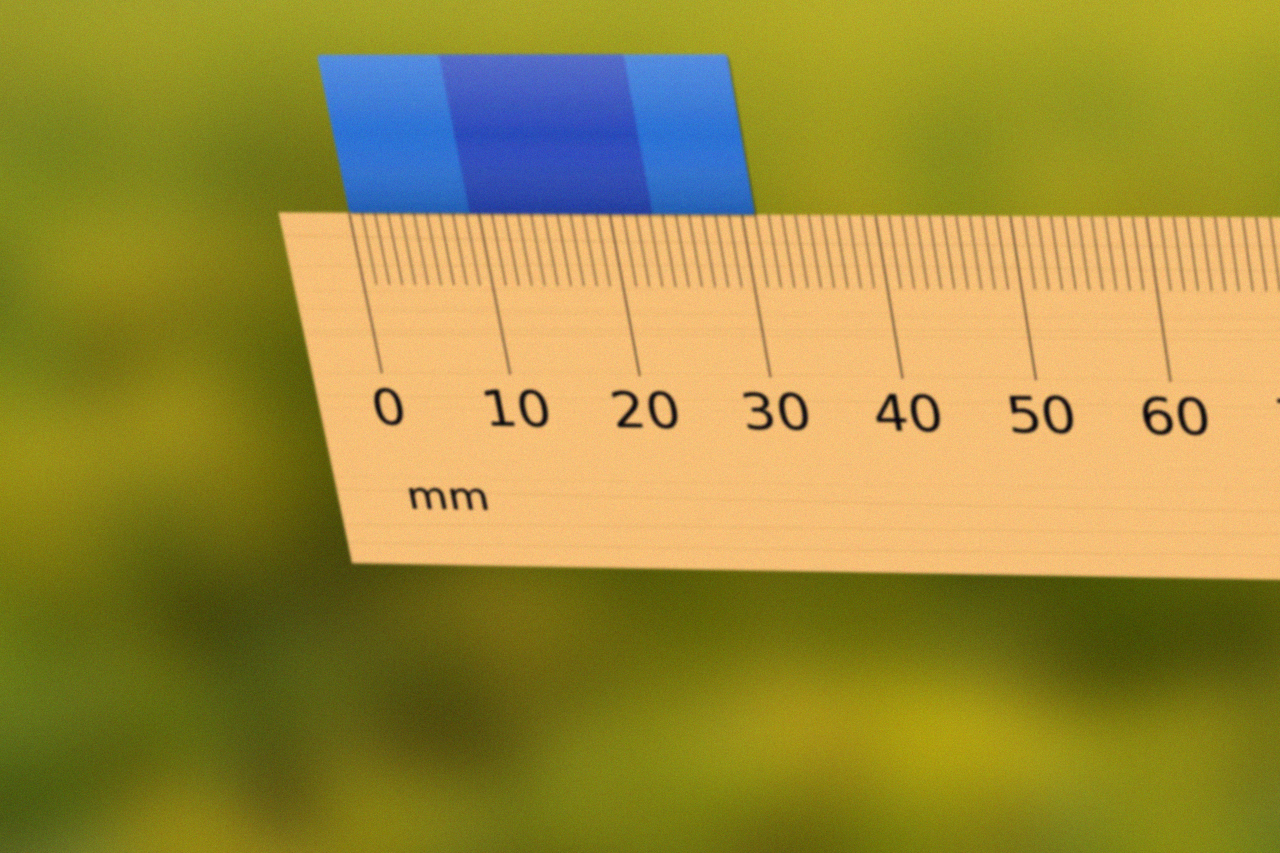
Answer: {"value": 31, "unit": "mm"}
